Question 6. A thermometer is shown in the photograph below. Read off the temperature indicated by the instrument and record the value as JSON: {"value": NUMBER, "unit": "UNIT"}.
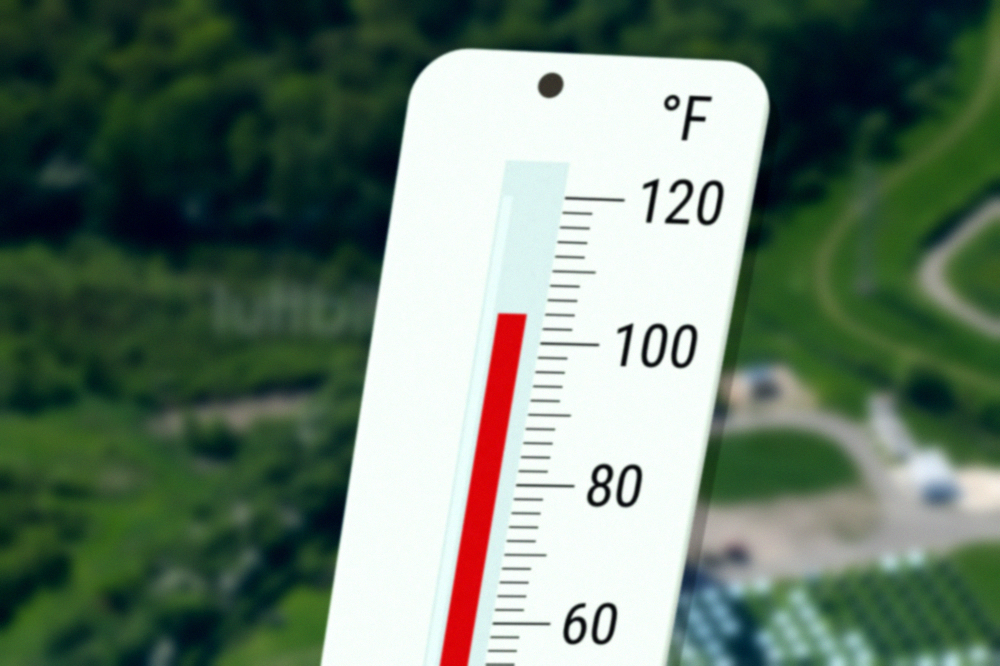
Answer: {"value": 104, "unit": "°F"}
